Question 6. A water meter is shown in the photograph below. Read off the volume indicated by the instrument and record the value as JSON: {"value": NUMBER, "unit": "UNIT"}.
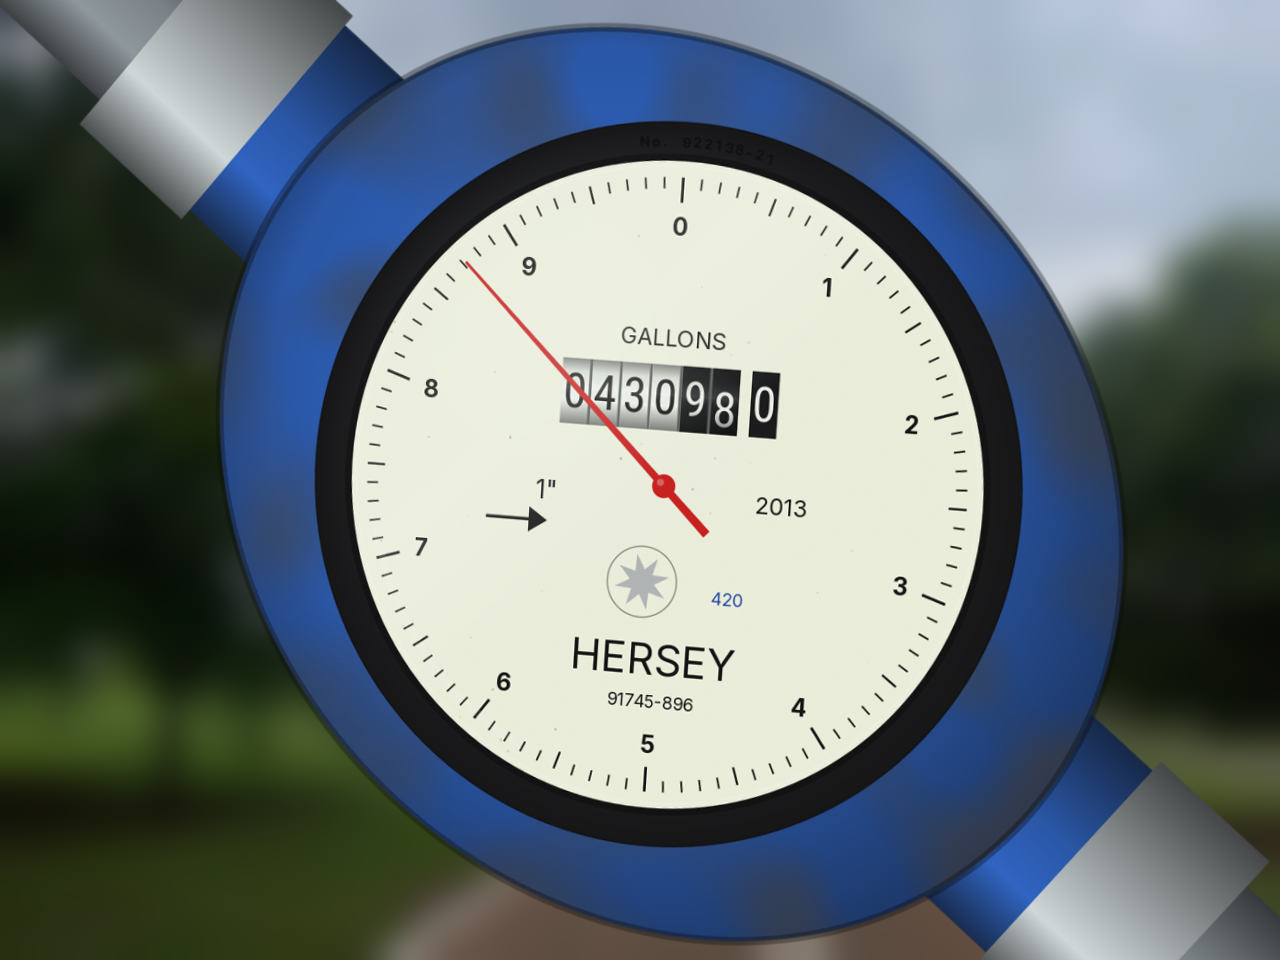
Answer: {"value": 430978.7, "unit": "gal"}
